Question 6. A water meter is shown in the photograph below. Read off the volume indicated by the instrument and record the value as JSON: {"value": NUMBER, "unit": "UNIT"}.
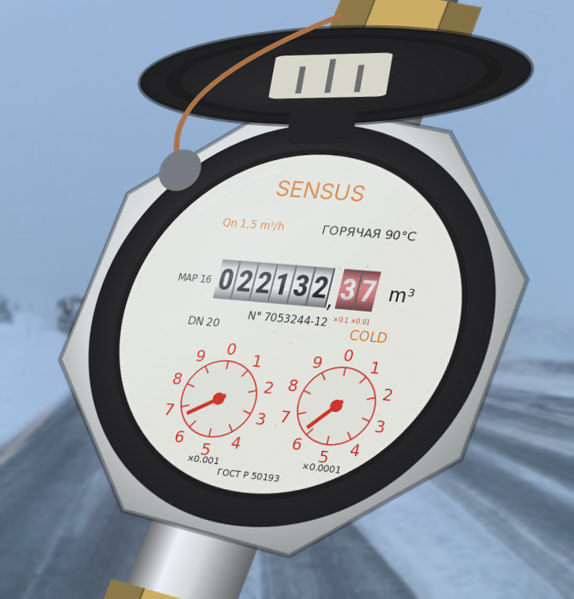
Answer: {"value": 22132.3766, "unit": "m³"}
